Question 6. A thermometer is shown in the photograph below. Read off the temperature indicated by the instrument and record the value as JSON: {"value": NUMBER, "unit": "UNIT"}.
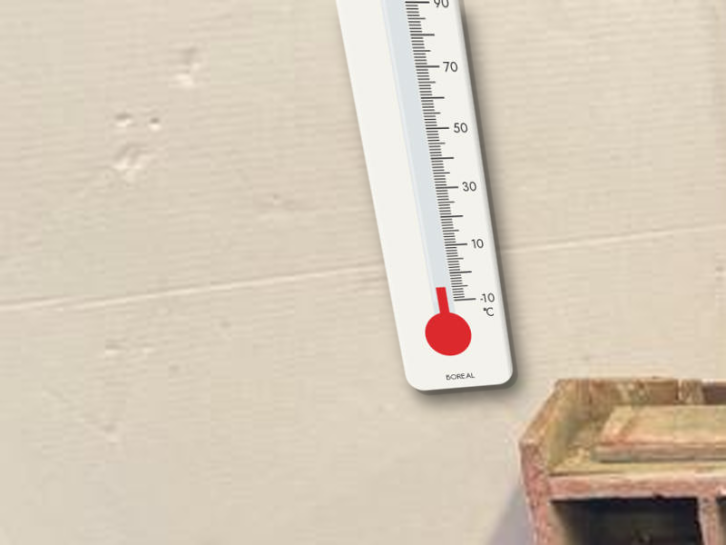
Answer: {"value": -5, "unit": "°C"}
